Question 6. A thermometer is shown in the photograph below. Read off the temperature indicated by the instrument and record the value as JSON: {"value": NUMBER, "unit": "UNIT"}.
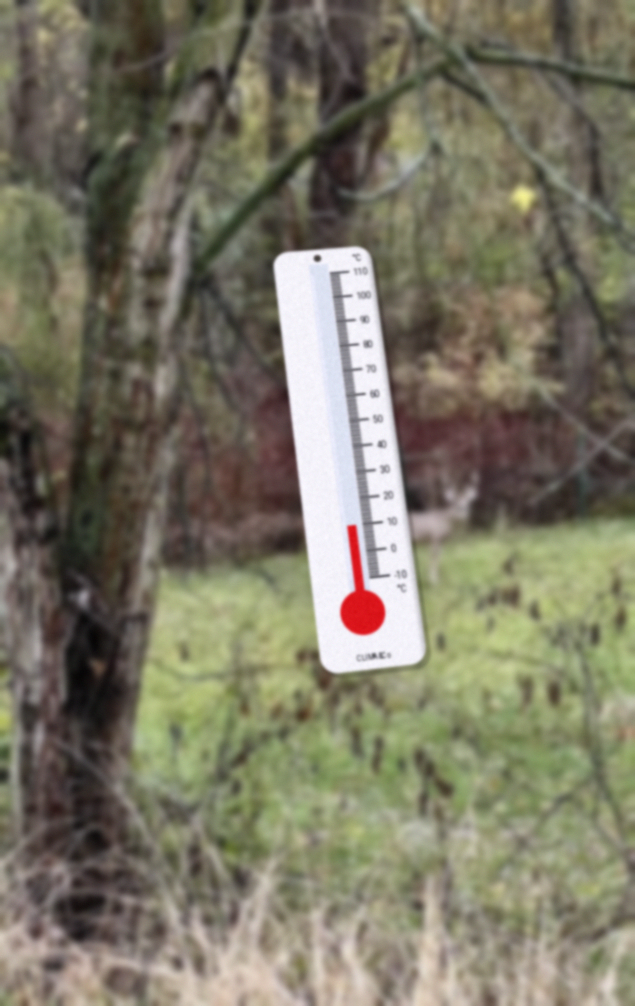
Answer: {"value": 10, "unit": "°C"}
